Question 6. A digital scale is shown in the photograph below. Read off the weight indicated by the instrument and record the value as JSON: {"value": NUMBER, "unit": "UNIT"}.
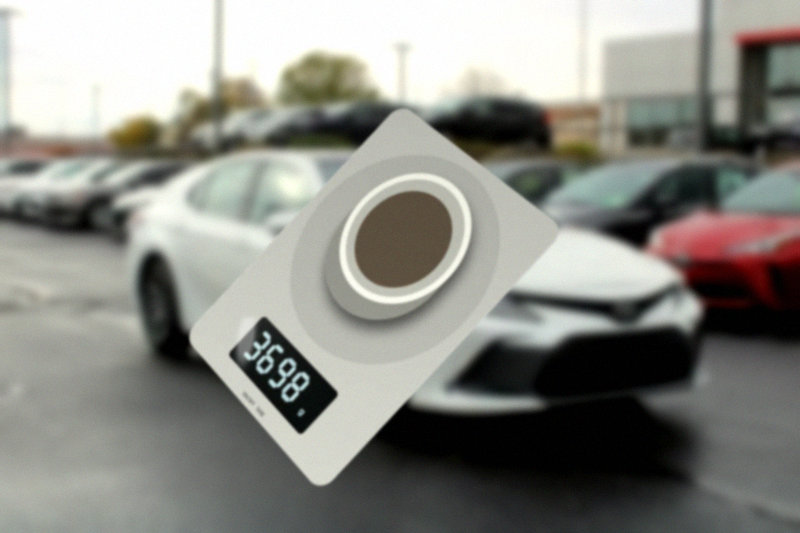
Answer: {"value": 3698, "unit": "g"}
